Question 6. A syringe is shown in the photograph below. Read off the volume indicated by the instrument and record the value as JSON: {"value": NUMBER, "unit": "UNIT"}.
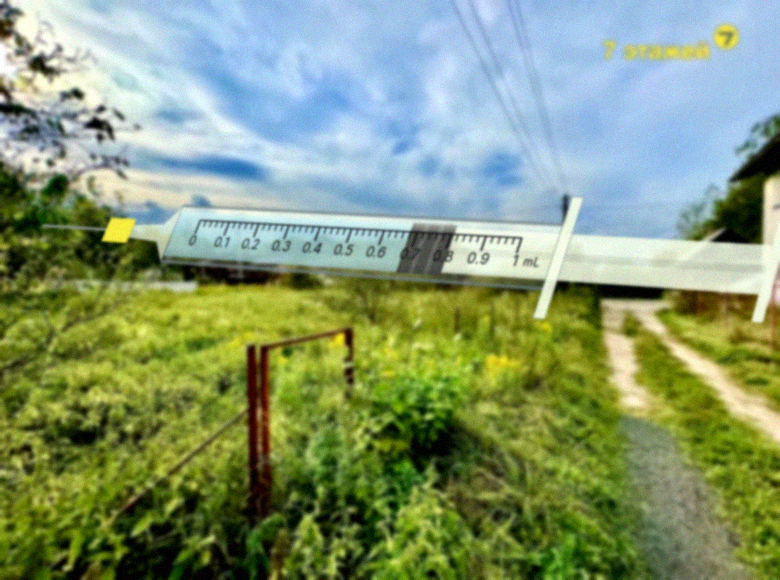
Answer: {"value": 0.68, "unit": "mL"}
